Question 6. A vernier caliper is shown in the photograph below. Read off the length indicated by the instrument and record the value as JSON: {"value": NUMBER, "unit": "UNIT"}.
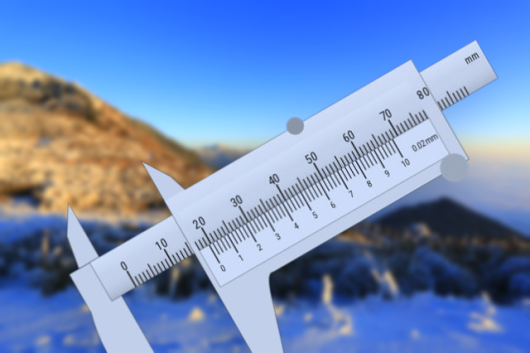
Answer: {"value": 19.5, "unit": "mm"}
